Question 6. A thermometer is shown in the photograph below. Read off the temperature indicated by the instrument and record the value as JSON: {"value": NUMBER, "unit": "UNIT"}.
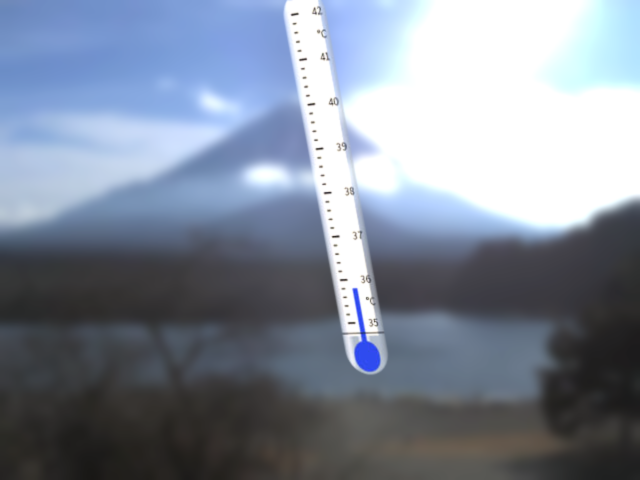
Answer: {"value": 35.8, "unit": "°C"}
